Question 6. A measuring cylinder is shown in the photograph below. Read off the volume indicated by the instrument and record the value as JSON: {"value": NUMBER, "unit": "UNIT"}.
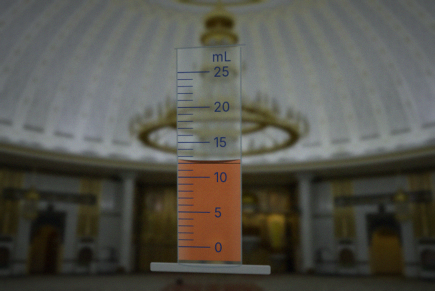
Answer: {"value": 12, "unit": "mL"}
